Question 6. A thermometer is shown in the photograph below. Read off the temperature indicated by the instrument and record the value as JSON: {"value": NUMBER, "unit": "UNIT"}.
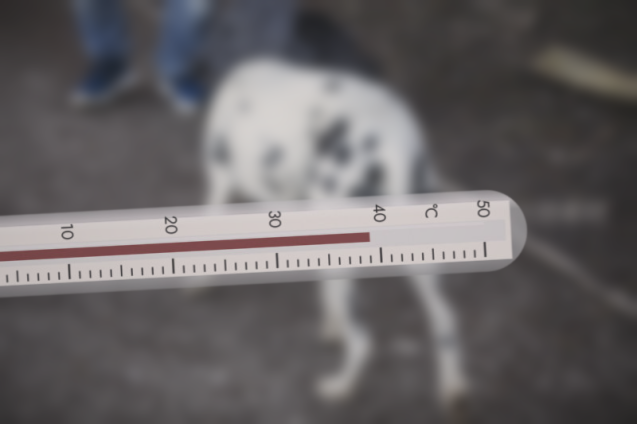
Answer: {"value": 39, "unit": "°C"}
